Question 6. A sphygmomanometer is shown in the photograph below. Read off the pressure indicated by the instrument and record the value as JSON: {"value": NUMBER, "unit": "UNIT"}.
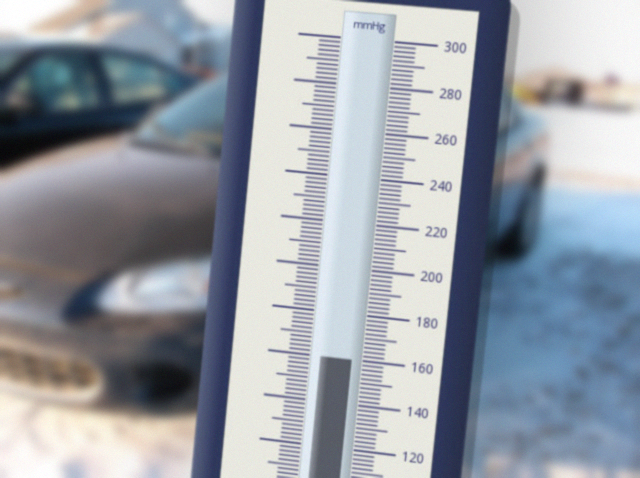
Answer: {"value": 160, "unit": "mmHg"}
